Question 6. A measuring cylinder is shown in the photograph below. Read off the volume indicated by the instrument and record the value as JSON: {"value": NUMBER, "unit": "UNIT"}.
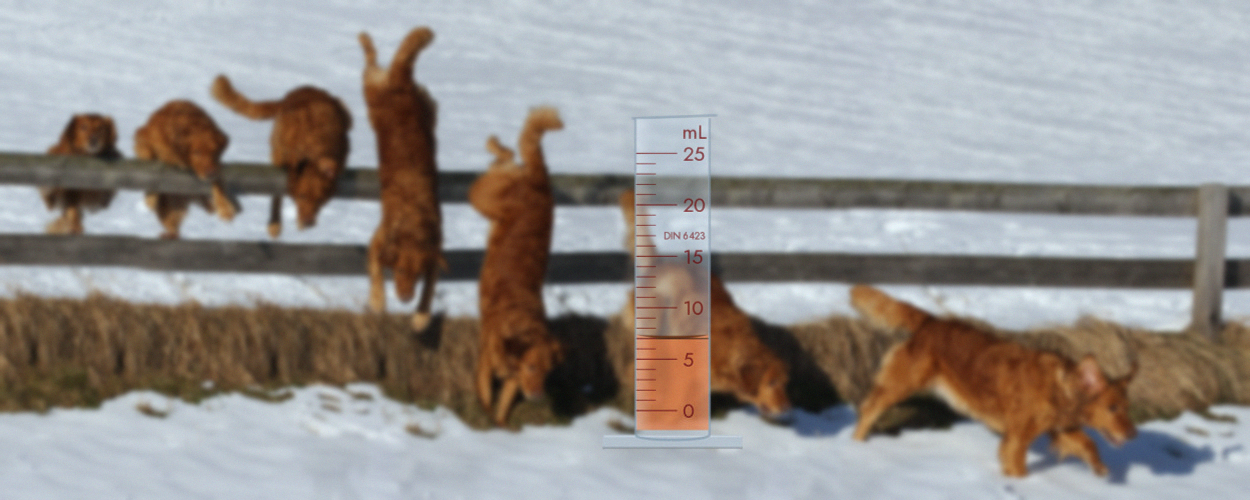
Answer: {"value": 7, "unit": "mL"}
